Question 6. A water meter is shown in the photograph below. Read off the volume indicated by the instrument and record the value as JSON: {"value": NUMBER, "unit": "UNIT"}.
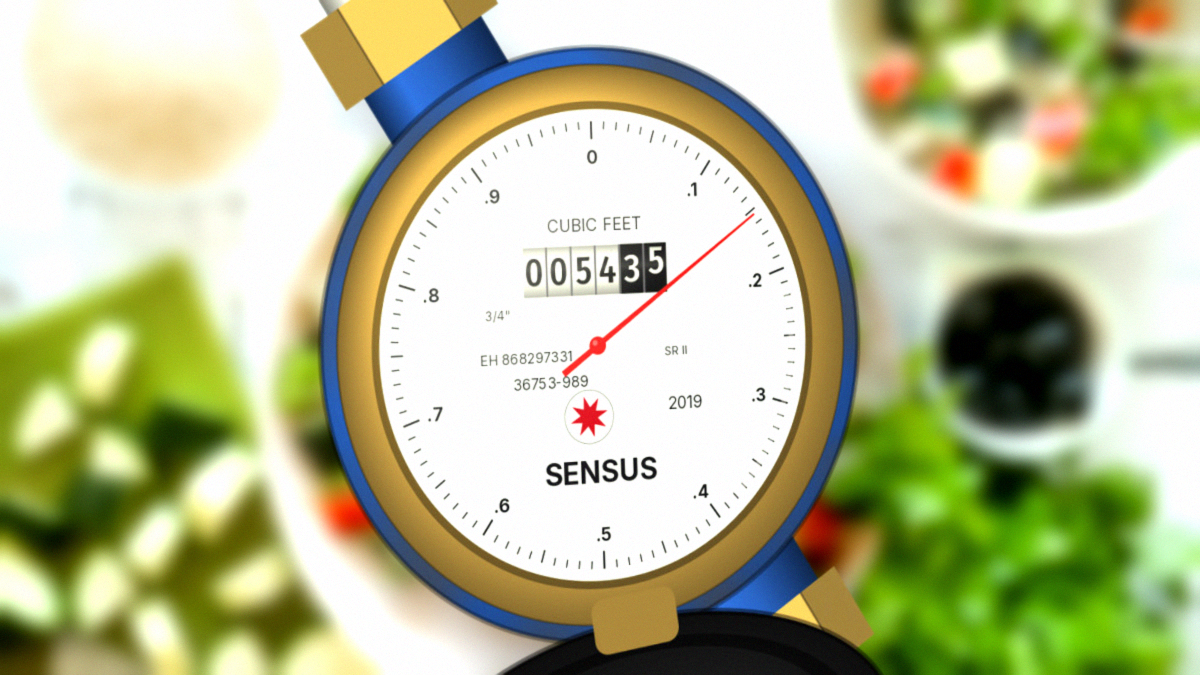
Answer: {"value": 5435.15, "unit": "ft³"}
